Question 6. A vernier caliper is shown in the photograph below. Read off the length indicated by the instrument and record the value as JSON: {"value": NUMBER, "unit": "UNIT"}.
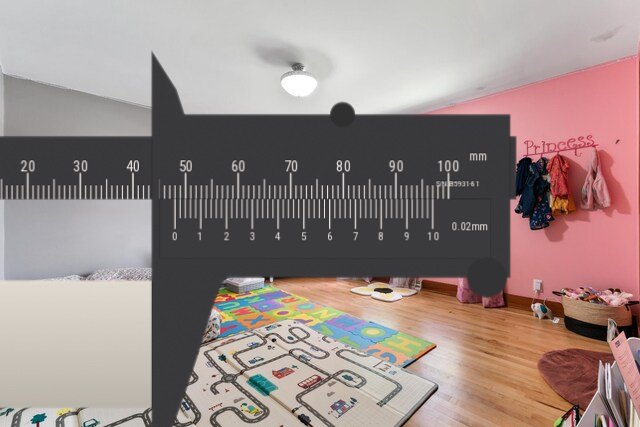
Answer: {"value": 48.0, "unit": "mm"}
